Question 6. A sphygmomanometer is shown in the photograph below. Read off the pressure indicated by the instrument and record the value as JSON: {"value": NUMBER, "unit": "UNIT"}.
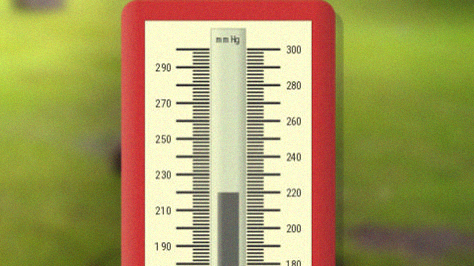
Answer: {"value": 220, "unit": "mmHg"}
